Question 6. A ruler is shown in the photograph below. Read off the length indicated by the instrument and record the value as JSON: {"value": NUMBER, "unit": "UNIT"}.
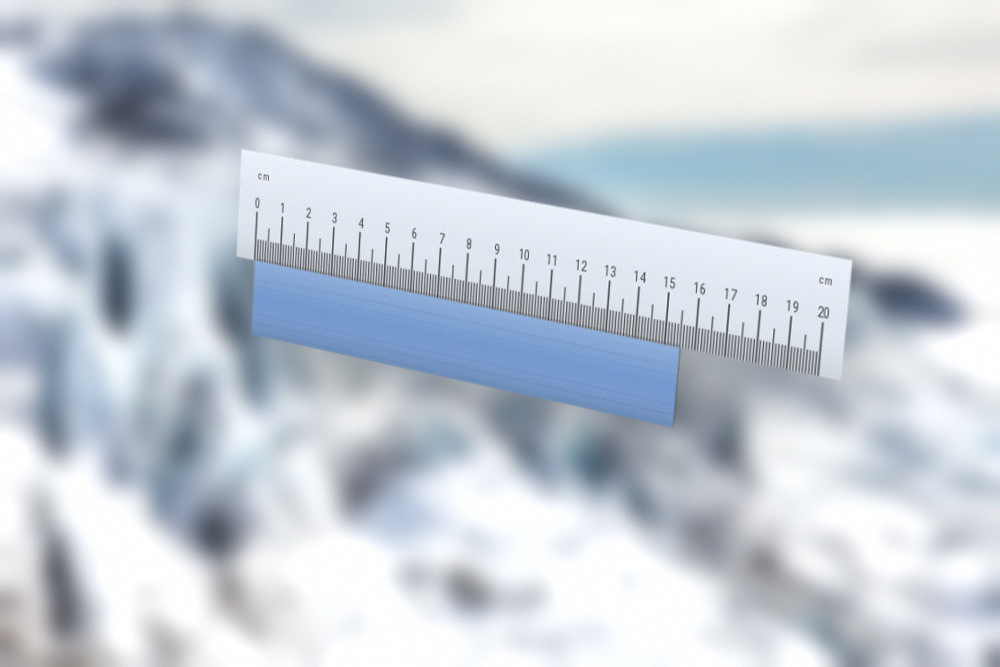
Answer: {"value": 15.5, "unit": "cm"}
